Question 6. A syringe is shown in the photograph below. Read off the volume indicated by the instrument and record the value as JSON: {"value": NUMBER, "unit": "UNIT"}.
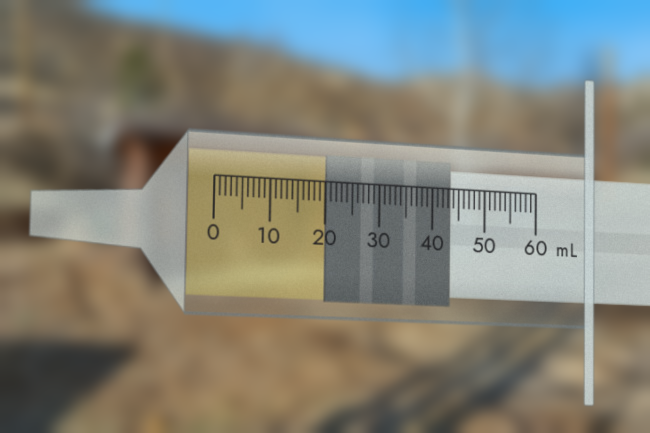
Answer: {"value": 20, "unit": "mL"}
